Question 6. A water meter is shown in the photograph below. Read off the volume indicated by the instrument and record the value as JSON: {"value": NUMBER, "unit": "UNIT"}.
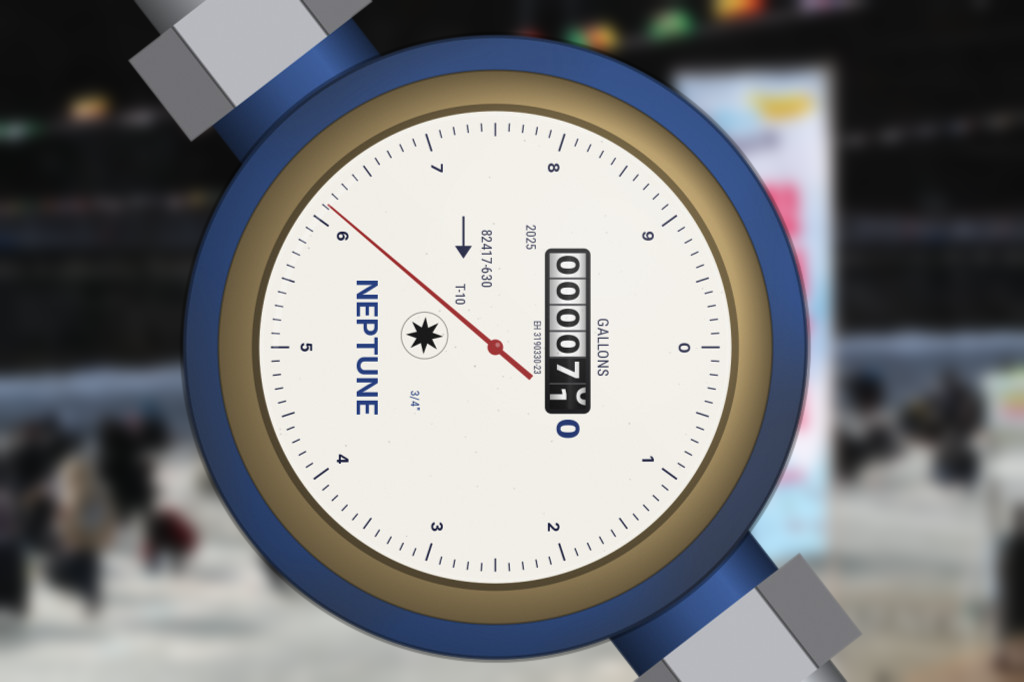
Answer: {"value": 706.1, "unit": "gal"}
